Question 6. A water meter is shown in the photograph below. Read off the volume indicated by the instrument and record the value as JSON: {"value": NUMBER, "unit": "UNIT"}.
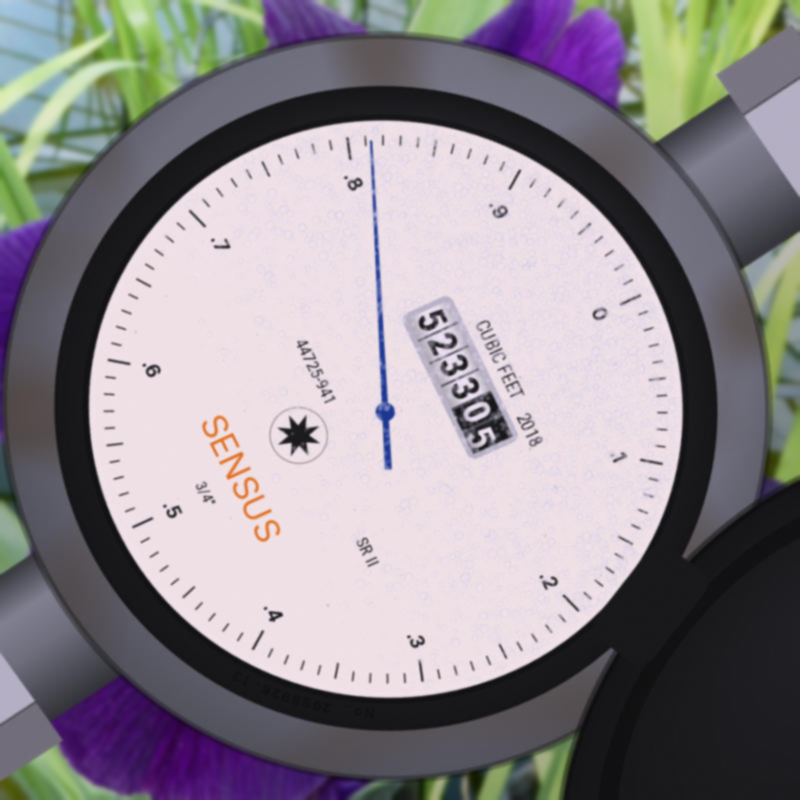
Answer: {"value": 523304.81, "unit": "ft³"}
